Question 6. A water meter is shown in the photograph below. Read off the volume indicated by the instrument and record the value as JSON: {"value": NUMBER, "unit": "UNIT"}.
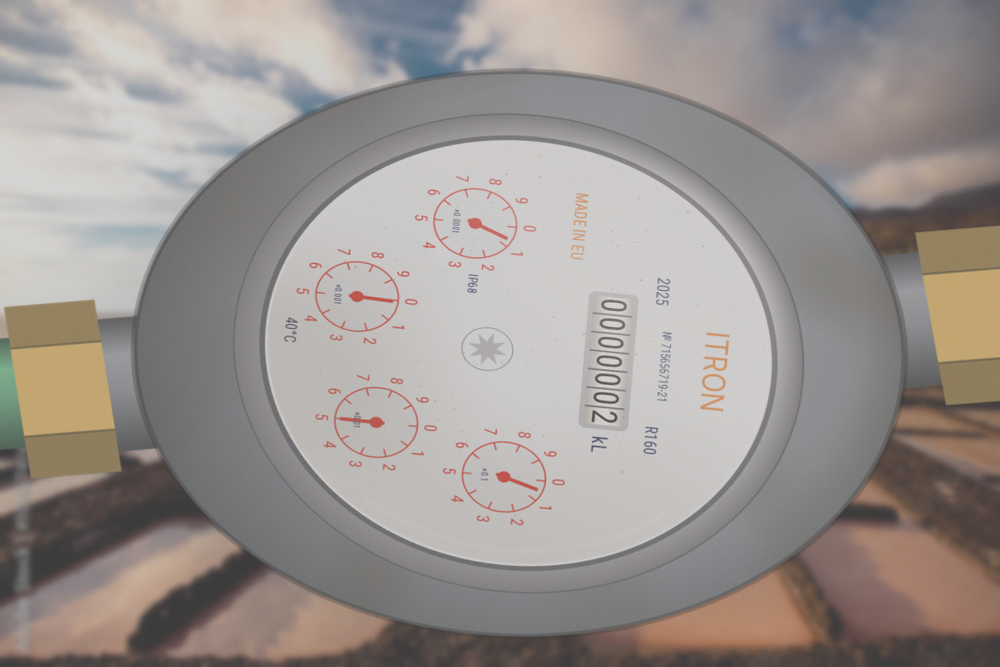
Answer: {"value": 2.0500, "unit": "kL"}
